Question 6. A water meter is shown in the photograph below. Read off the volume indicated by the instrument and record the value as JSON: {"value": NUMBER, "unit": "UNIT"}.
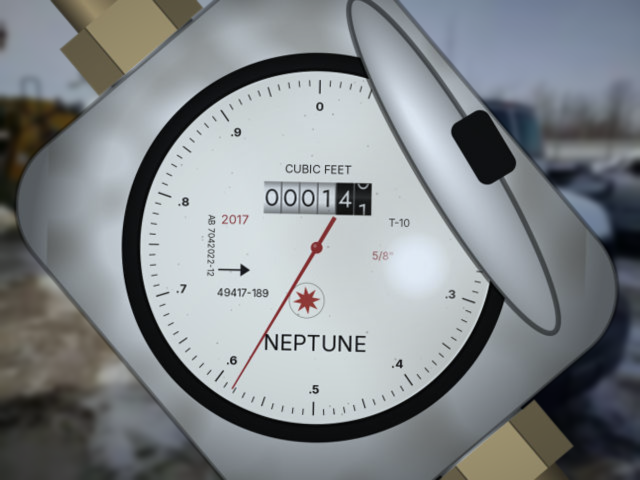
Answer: {"value": 140.58, "unit": "ft³"}
